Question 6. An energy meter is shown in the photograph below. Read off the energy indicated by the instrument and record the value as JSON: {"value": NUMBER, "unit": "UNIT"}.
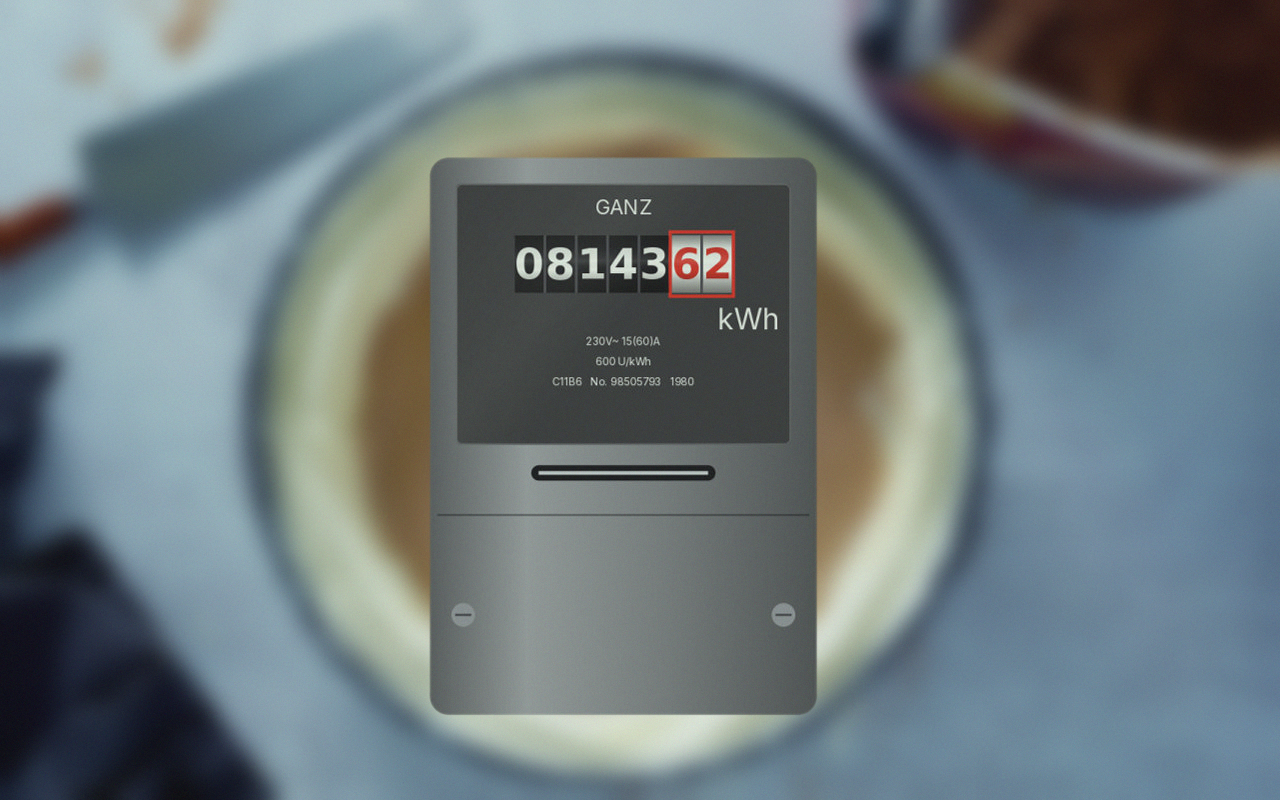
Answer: {"value": 8143.62, "unit": "kWh"}
